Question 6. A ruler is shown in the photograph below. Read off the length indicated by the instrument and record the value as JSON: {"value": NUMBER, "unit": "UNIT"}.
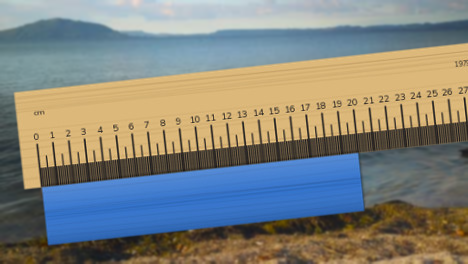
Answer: {"value": 20, "unit": "cm"}
